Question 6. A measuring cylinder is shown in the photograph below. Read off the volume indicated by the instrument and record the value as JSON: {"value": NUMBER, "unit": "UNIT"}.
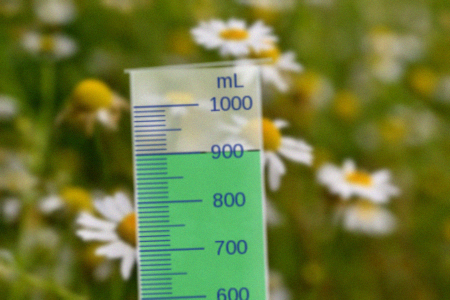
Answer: {"value": 900, "unit": "mL"}
